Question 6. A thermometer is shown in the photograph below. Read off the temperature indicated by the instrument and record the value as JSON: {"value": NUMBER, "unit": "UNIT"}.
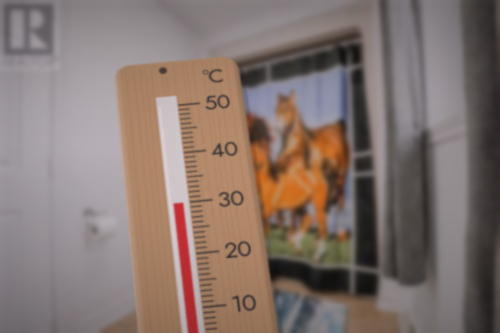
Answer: {"value": 30, "unit": "°C"}
